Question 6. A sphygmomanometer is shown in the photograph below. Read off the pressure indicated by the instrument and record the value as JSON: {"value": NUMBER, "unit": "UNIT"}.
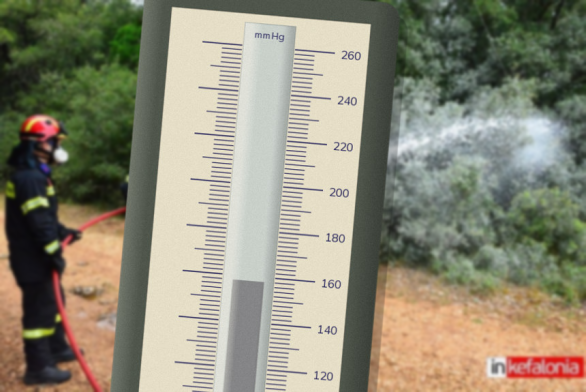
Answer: {"value": 158, "unit": "mmHg"}
